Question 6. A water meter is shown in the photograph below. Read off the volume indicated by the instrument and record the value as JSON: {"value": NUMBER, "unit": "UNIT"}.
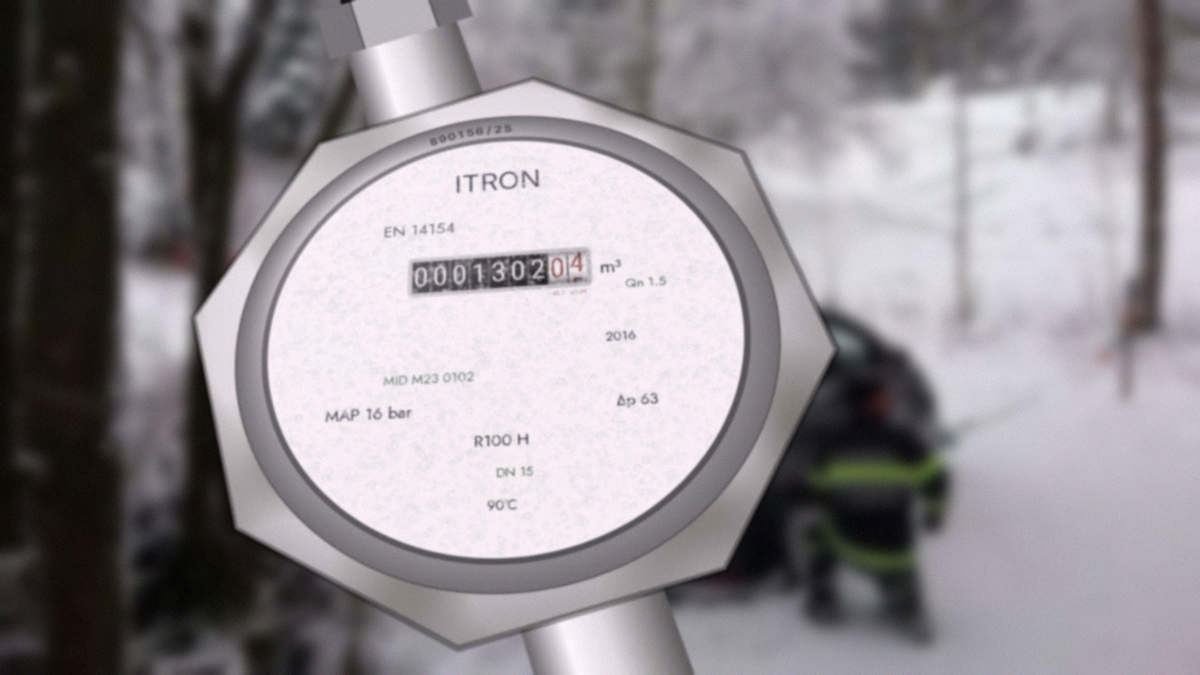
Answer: {"value": 1302.04, "unit": "m³"}
